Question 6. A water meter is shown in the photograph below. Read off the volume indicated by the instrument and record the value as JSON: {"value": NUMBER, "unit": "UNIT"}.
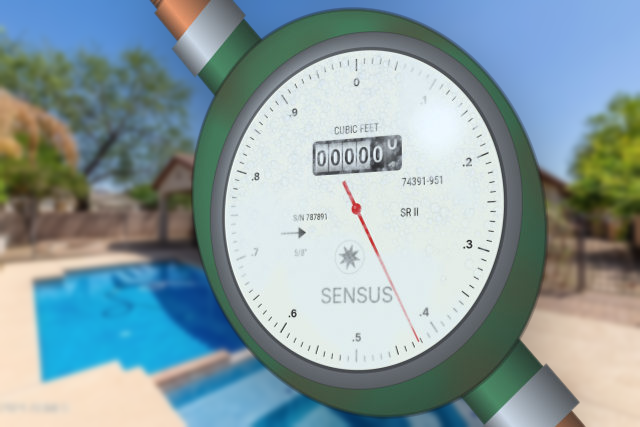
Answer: {"value": 0.42, "unit": "ft³"}
